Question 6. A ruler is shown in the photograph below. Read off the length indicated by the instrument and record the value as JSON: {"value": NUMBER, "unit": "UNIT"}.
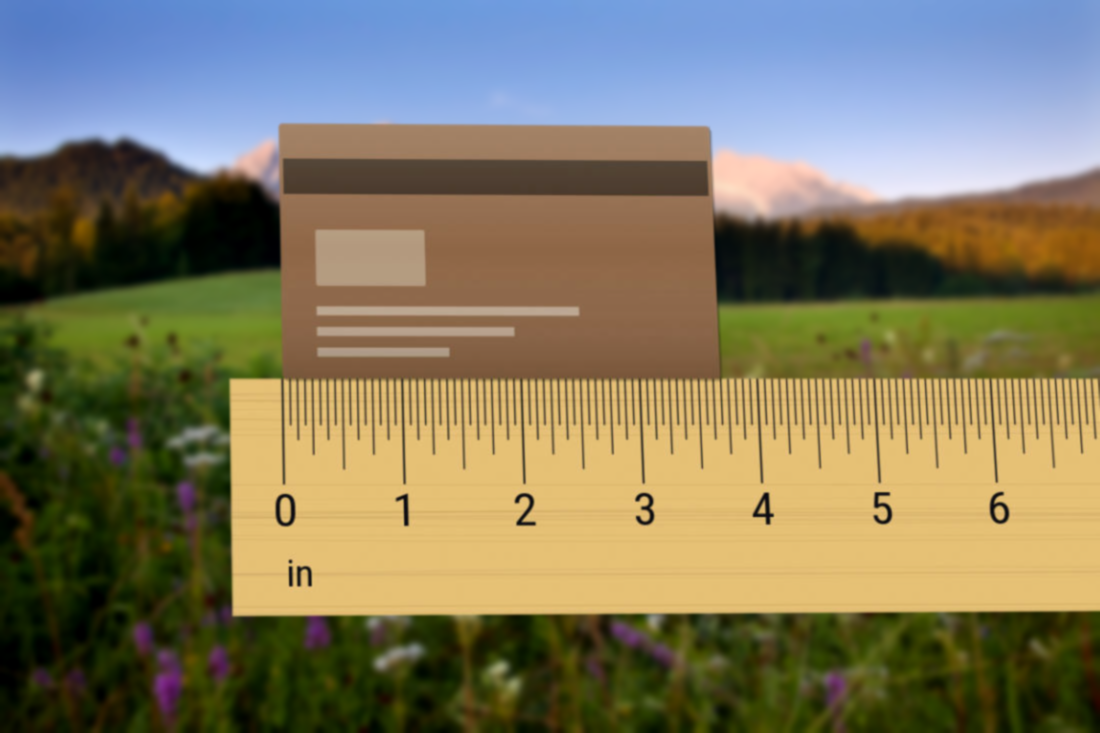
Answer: {"value": 3.6875, "unit": "in"}
